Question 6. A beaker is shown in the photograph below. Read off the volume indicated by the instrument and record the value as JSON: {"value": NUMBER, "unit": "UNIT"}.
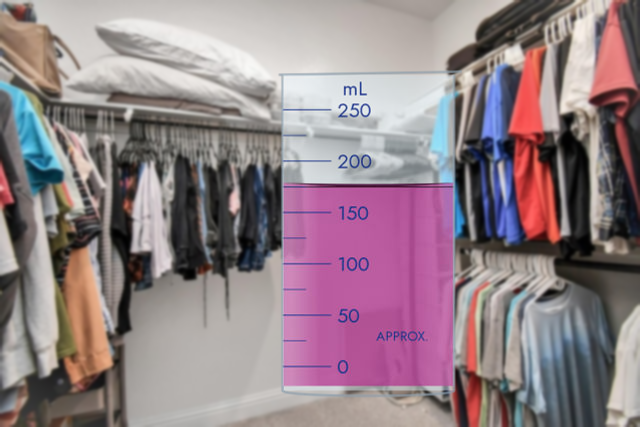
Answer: {"value": 175, "unit": "mL"}
